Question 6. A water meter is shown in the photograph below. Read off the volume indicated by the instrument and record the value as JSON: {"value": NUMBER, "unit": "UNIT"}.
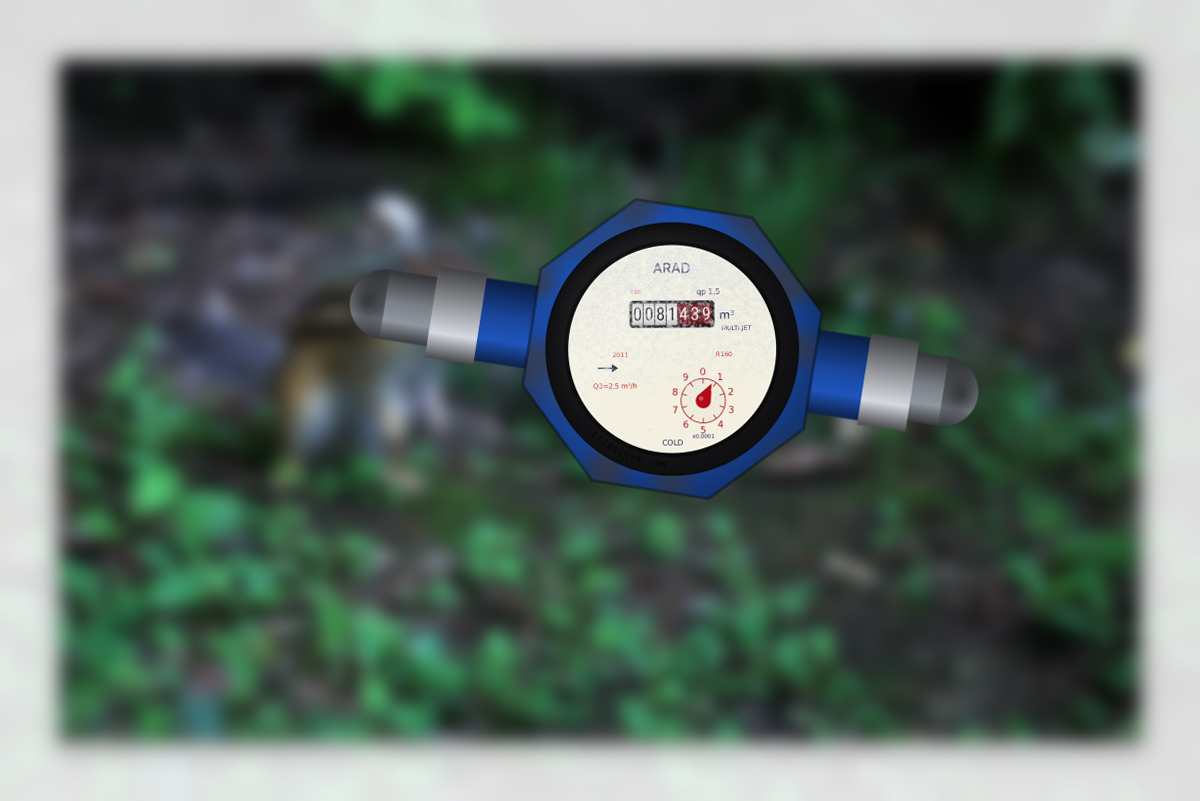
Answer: {"value": 81.4390, "unit": "m³"}
